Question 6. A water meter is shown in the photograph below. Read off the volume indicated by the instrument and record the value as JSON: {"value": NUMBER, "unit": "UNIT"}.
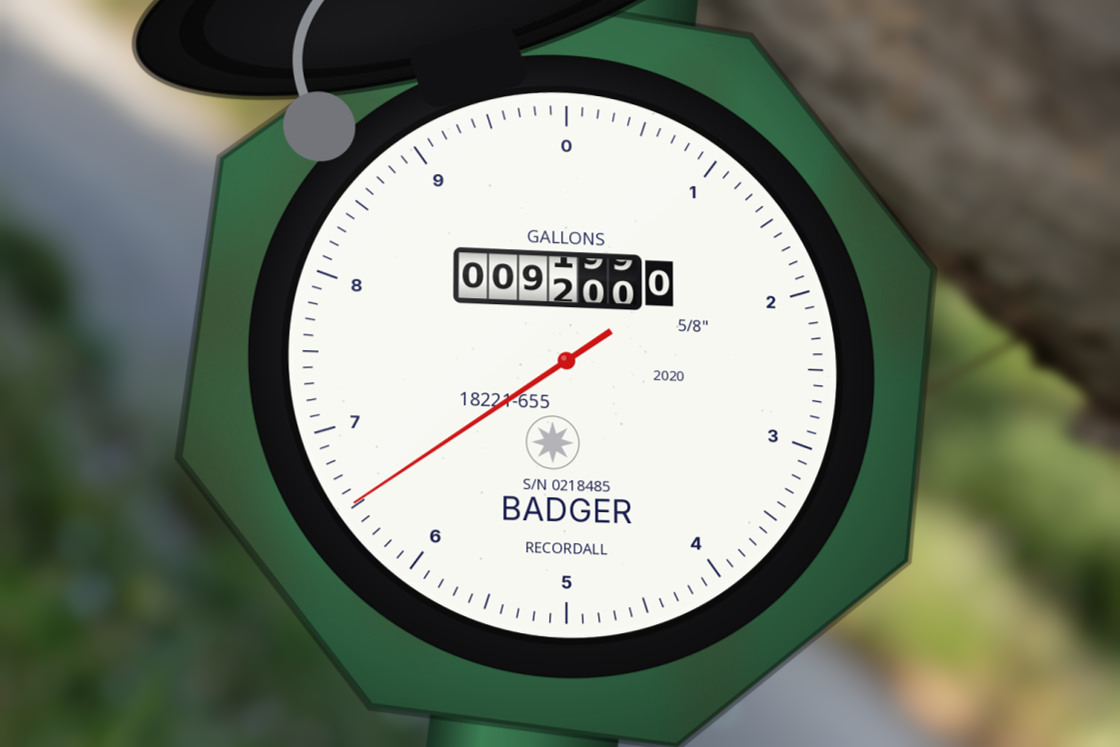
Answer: {"value": 91996.5, "unit": "gal"}
